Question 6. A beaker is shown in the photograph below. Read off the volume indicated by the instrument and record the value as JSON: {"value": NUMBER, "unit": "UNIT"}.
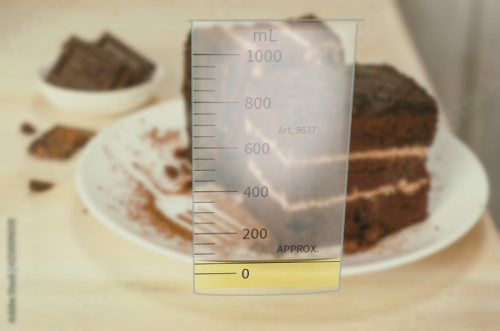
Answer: {"value": 50, "unit": "mL"}
